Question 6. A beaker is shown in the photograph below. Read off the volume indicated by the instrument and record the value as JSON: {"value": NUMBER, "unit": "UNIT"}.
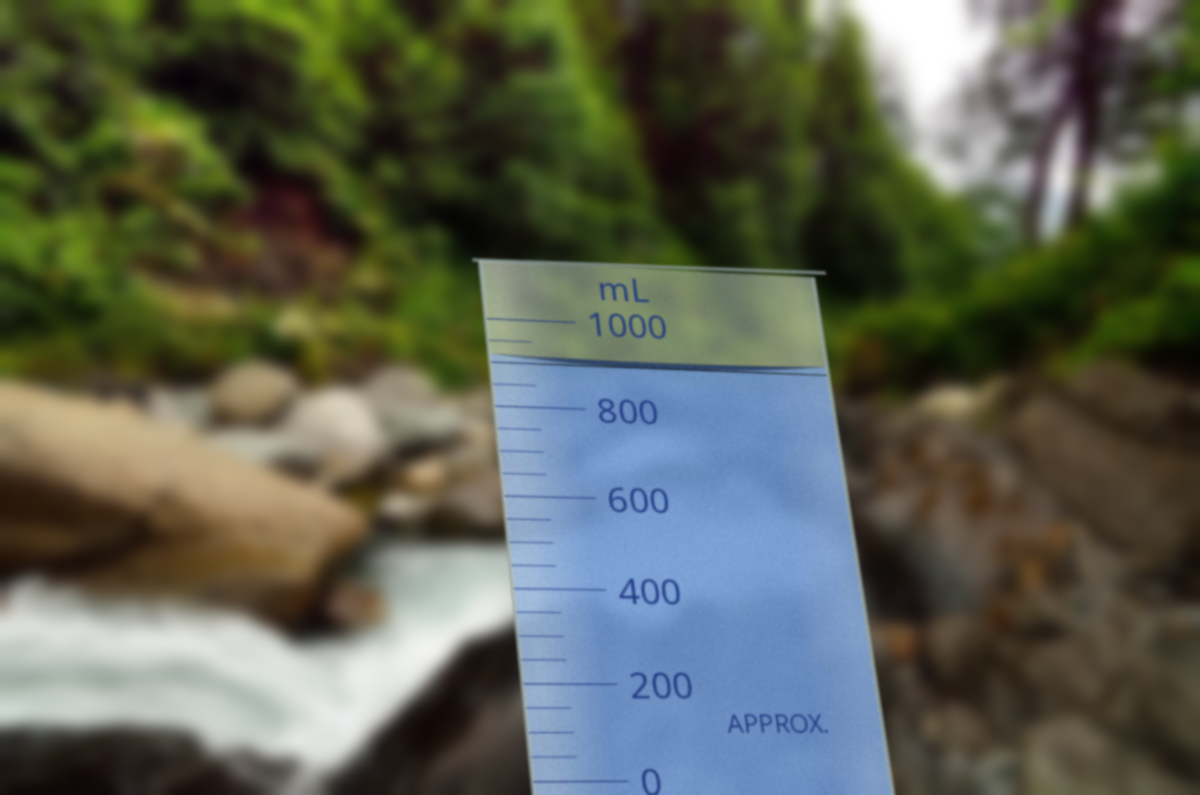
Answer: {"value": 900, "unit": "mL"}
